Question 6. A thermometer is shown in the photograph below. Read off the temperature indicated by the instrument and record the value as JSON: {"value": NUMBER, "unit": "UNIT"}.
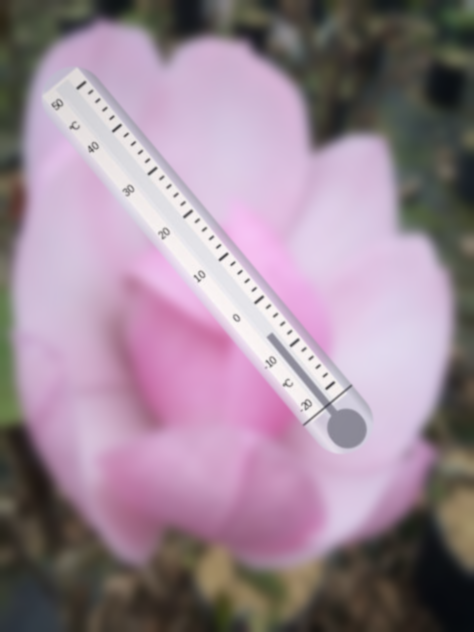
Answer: {"value": -6, "unit": "°C"}
